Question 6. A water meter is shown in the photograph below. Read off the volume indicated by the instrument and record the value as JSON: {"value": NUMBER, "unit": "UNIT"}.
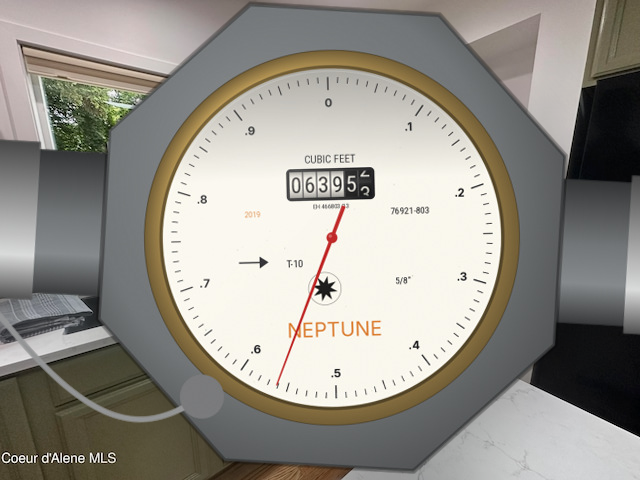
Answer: {"value": 63952.56, "unit": "ft³"}
